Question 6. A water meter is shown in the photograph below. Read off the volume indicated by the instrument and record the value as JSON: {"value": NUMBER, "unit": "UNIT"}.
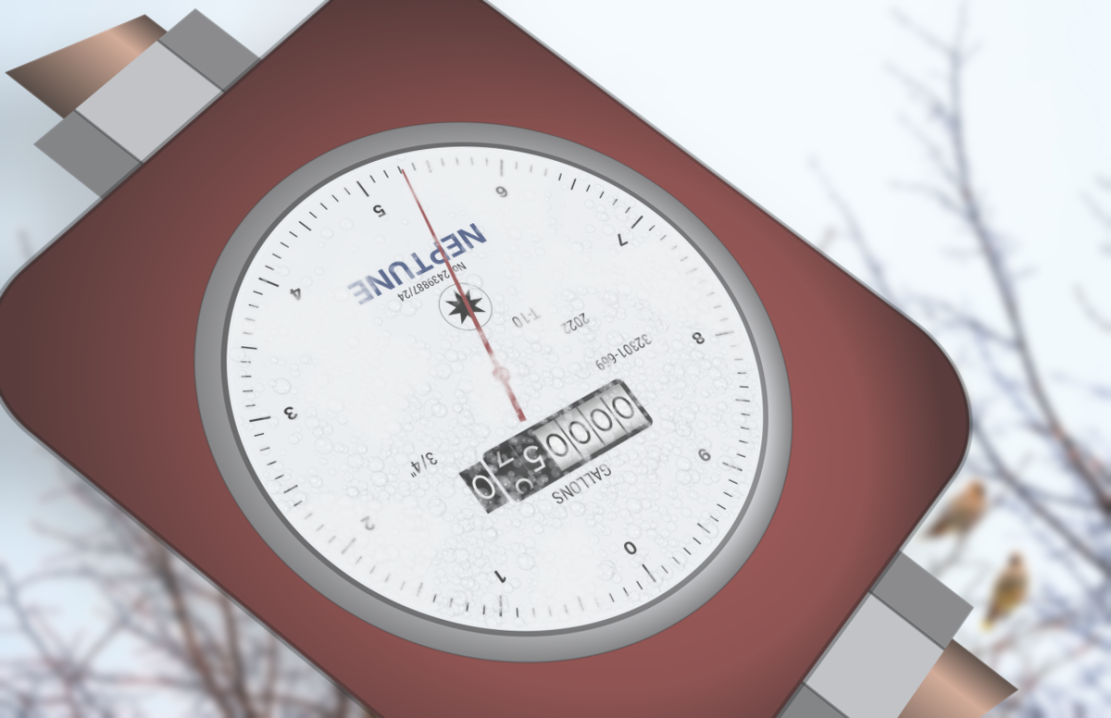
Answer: {"value": 565.3, "unit": "gal"}
